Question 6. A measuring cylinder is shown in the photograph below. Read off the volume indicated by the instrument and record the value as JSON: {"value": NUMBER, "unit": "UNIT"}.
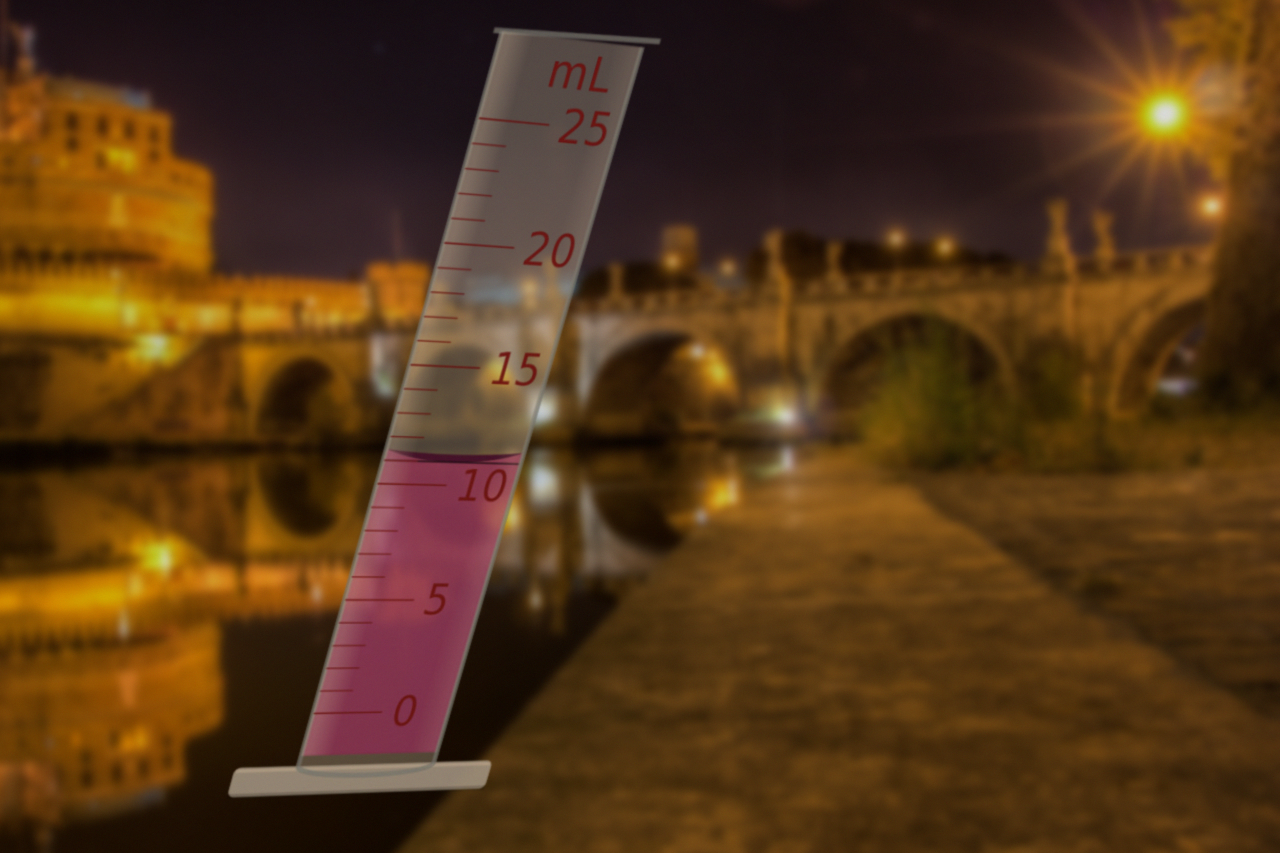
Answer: {"value": 11, "unit": "mL"}
